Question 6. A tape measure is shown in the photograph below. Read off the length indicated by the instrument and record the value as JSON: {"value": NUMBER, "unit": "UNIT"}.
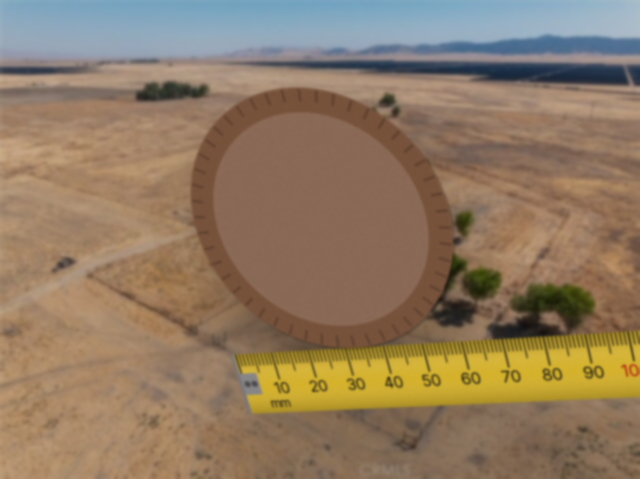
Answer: {"value": 65, "unit": "mm"}
